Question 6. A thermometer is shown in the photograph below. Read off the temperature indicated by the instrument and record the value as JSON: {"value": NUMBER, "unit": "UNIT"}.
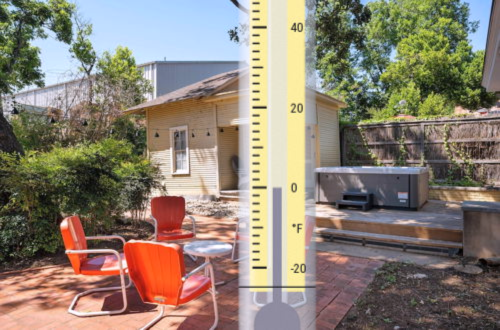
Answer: {"value": 0, "unit": "°F"}
